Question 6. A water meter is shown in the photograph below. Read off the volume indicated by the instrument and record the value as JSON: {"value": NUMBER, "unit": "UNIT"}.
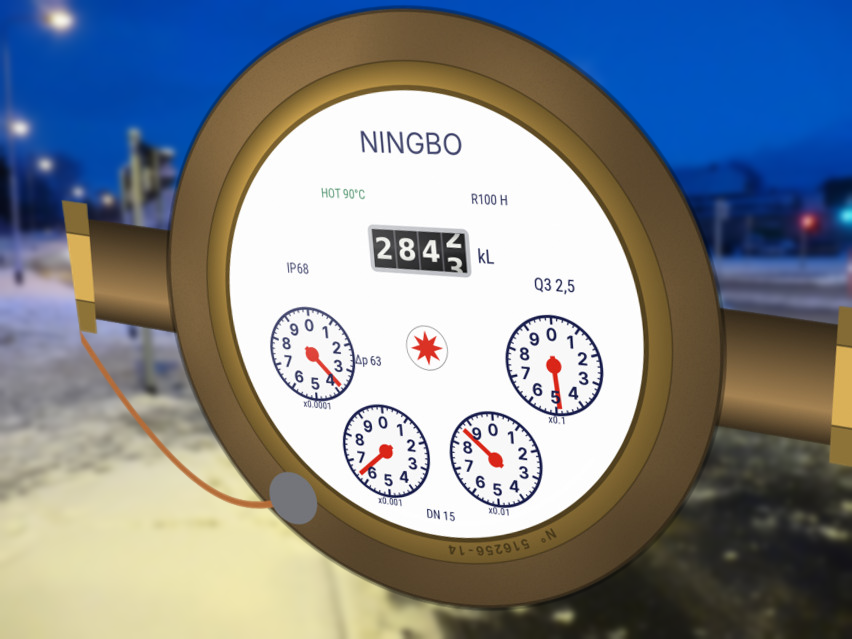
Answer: {"value": 2842.4863, "unit": "kL"}
